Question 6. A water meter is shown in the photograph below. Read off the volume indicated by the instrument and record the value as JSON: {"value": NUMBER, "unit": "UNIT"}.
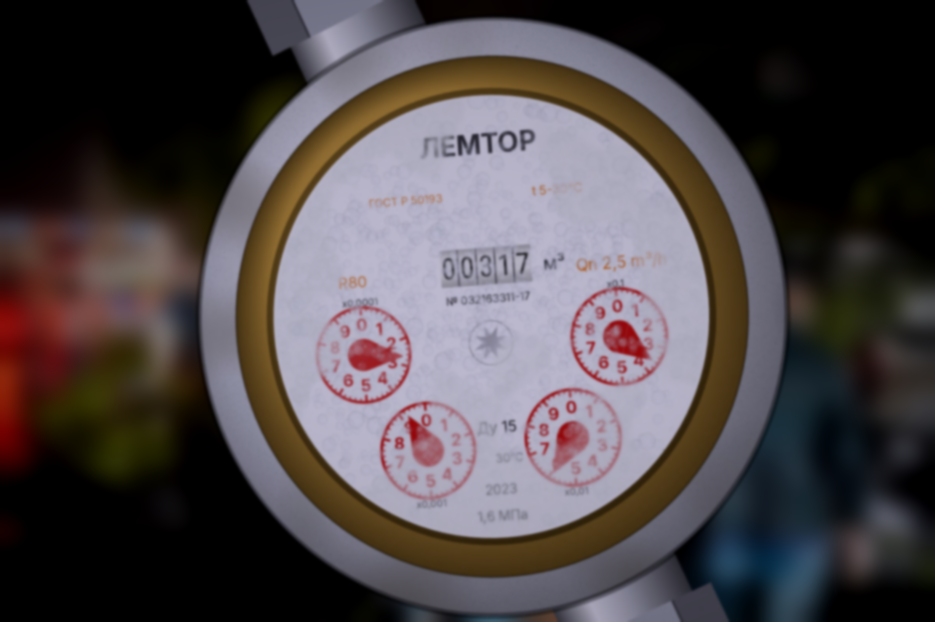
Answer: {"value": 317.3592, "unit": "m³"}
